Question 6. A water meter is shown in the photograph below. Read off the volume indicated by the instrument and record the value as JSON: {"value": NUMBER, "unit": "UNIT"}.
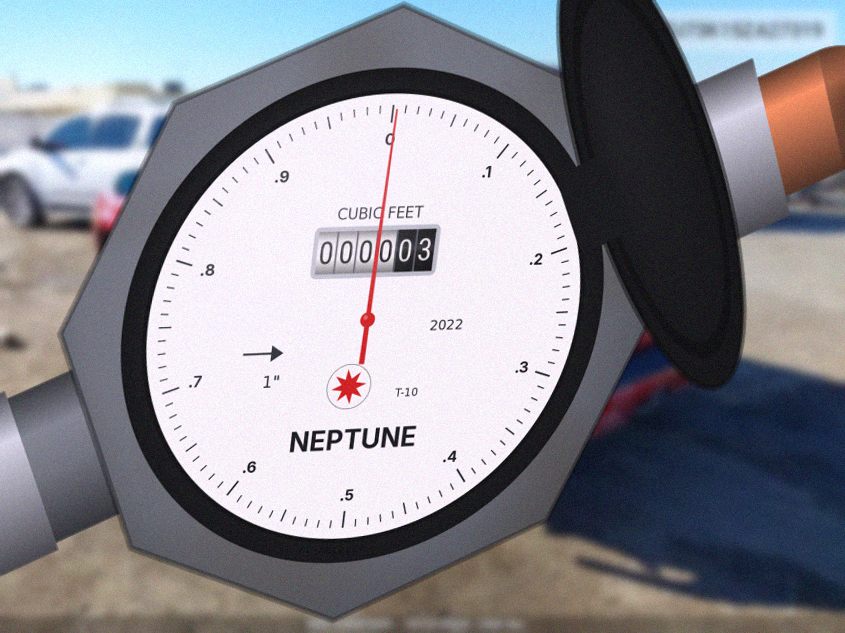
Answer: {"value": 3.00, "unit": "ft³"}
